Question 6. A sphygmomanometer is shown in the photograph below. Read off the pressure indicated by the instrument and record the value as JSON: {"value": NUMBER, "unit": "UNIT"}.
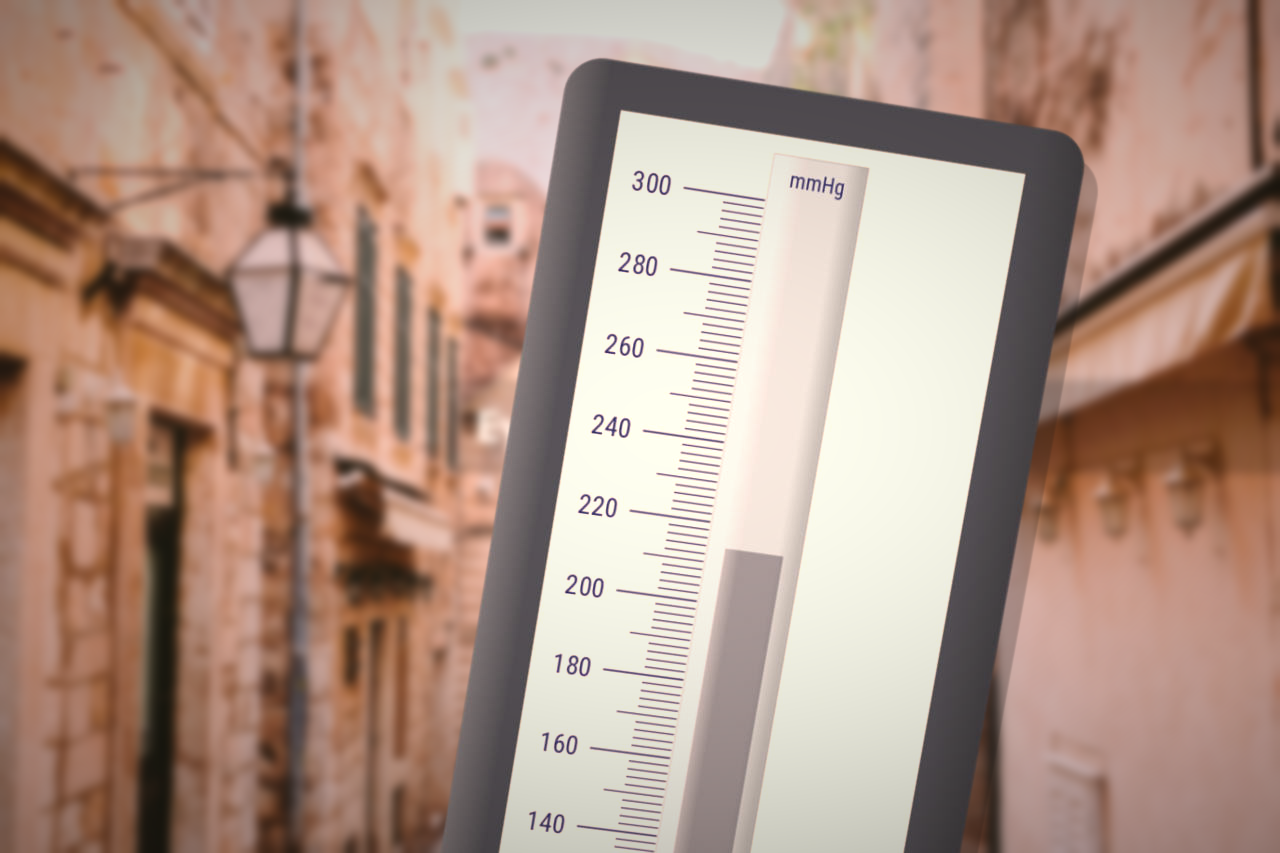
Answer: {"value": 214, "unit": "mmHg"}
